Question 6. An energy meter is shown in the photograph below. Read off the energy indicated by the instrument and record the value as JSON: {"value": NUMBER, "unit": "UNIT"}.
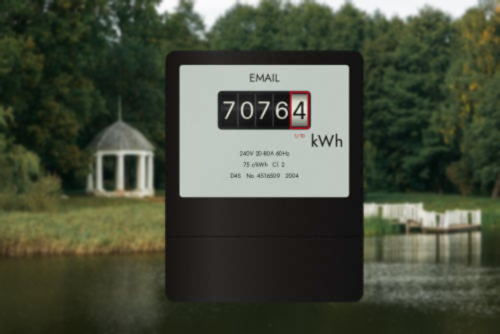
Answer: {"value": 7076.4, "unit": "kWh"}
